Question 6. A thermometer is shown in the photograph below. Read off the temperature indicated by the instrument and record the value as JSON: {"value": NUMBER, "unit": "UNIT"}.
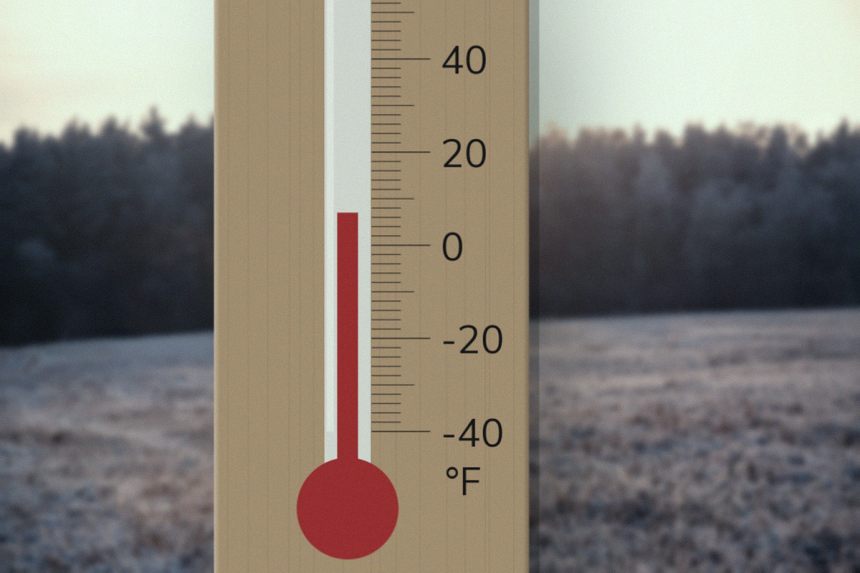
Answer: {"value": 7, "unit": "°F"}
